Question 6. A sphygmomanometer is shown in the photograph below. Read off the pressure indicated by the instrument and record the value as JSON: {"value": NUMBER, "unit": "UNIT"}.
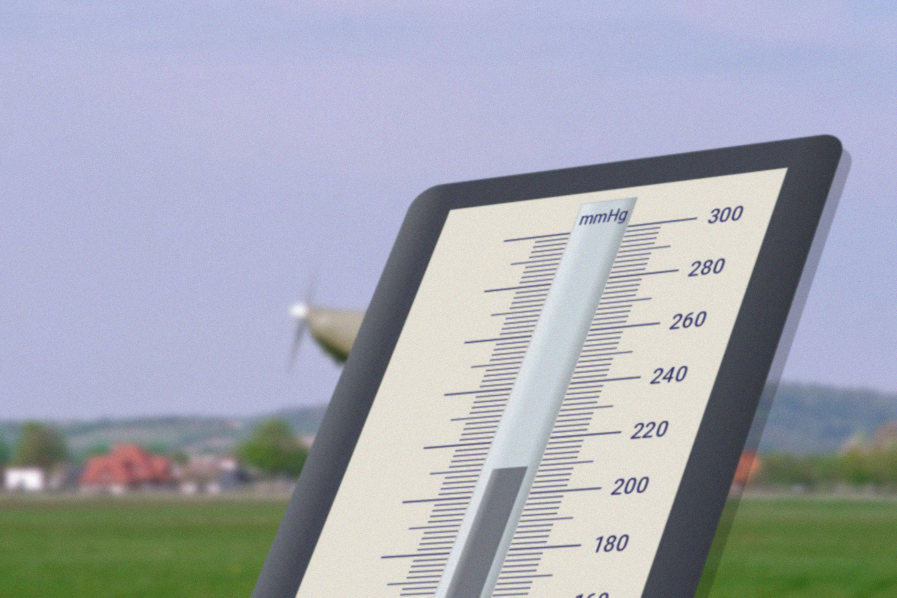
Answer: {"value": 210, "unit": "mmHg"}
